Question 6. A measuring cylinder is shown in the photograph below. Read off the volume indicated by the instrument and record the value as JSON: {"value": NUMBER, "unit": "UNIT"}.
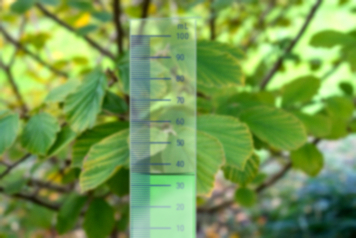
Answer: {"value": 35, "unit": "mL"}
